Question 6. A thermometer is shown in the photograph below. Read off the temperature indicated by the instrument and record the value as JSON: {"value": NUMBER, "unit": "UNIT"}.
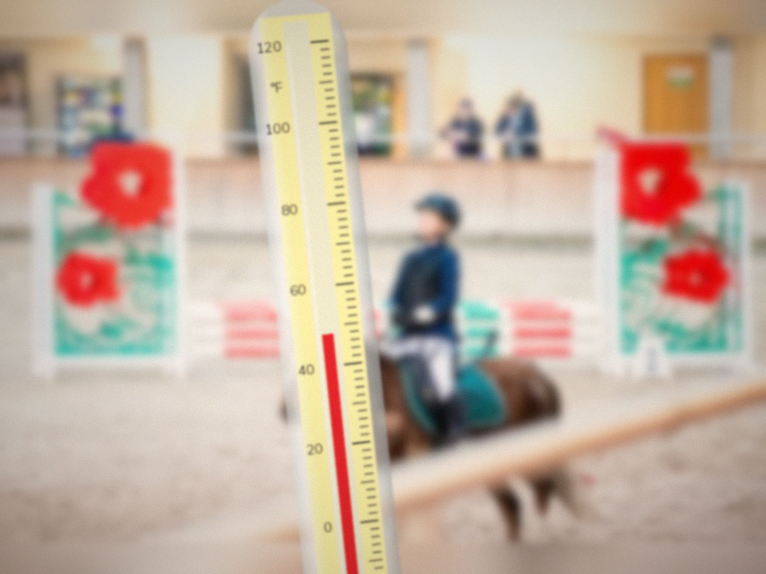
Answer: {"value": 48, "unit": "°F"}
